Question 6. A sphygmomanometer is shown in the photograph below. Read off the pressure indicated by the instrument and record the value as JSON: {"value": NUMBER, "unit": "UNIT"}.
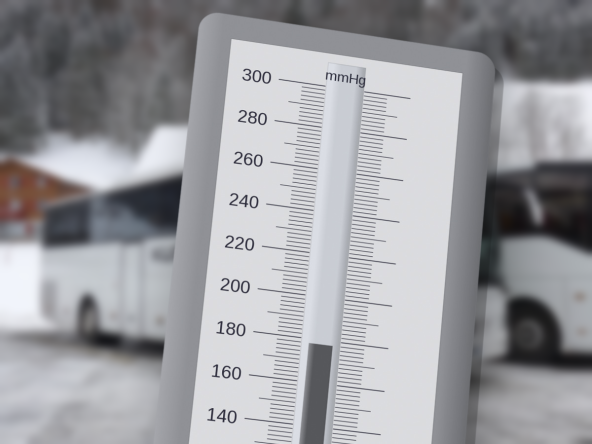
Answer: {"value": 178, "unit": "mmHg"}
